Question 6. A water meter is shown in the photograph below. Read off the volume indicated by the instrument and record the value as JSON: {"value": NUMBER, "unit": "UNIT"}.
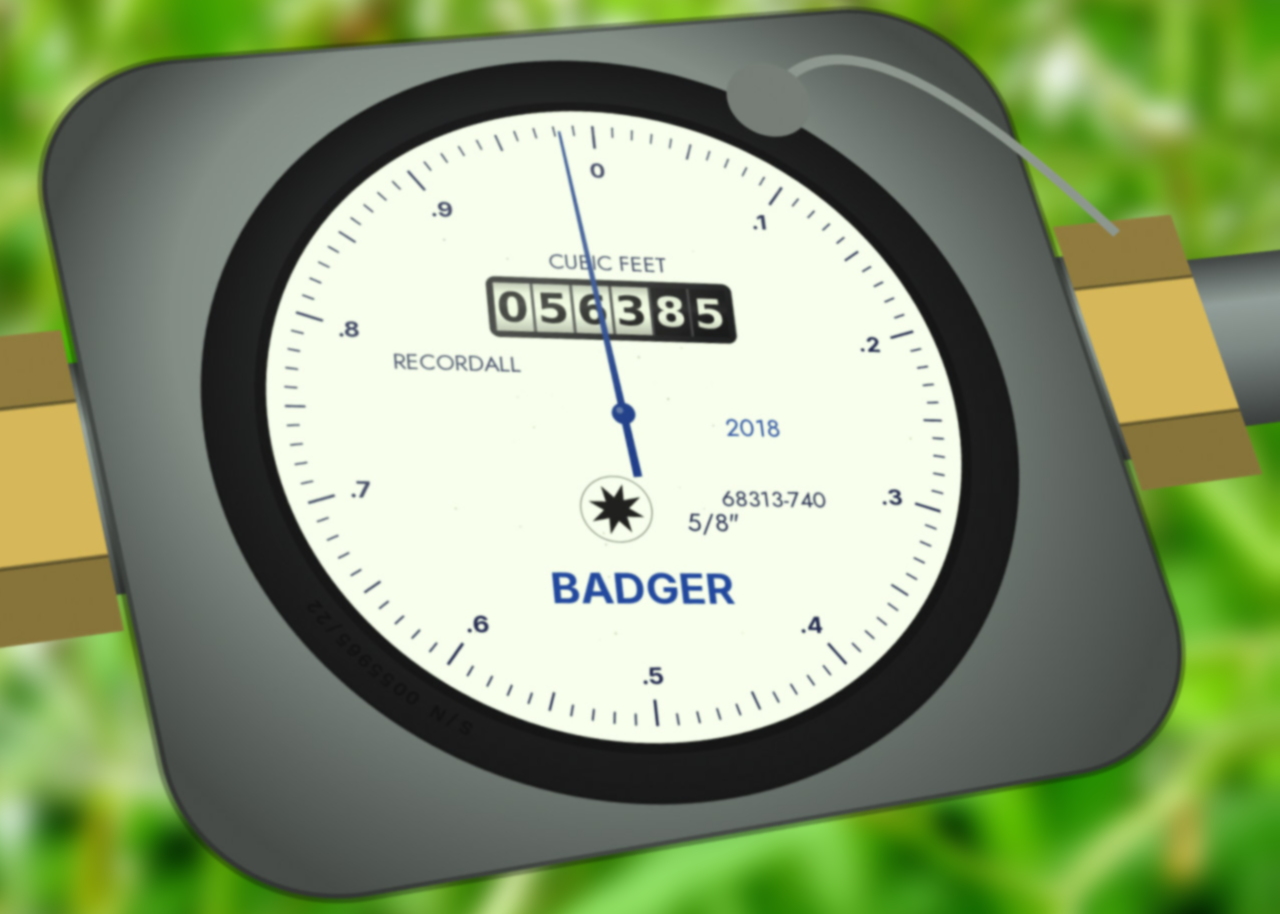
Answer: {"value": 56384.98, "unit": "ft³"}
